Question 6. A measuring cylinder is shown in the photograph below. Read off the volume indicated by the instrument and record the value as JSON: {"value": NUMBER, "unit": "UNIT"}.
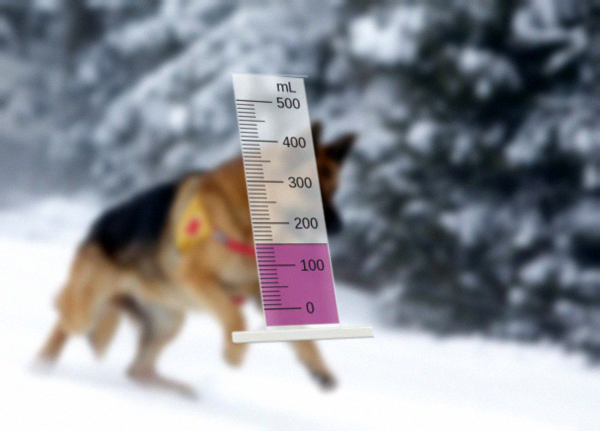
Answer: {"value": 150, "unit": "mL"}
